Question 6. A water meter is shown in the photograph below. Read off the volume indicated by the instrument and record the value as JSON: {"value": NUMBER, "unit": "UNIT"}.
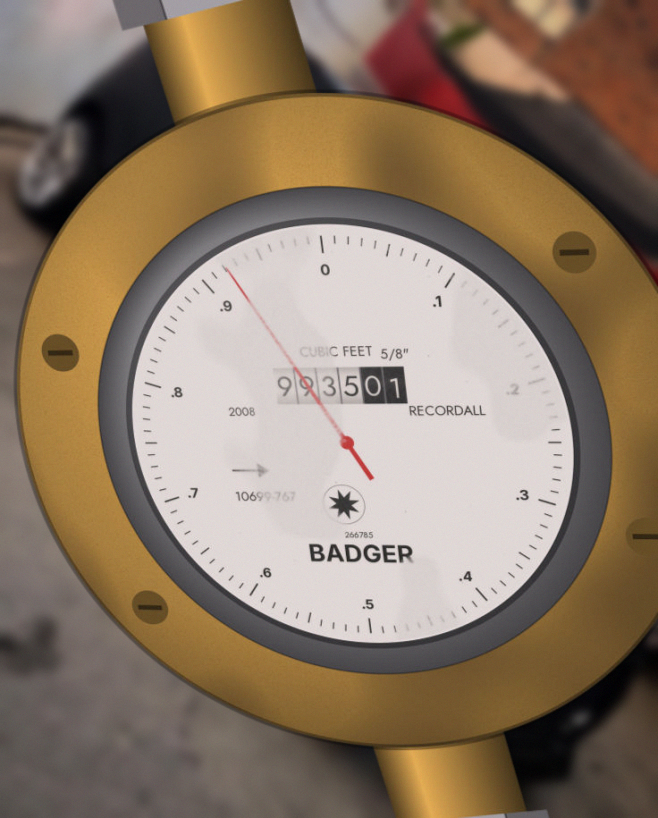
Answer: {"value": 993500.92, "unit": "ft³"}
